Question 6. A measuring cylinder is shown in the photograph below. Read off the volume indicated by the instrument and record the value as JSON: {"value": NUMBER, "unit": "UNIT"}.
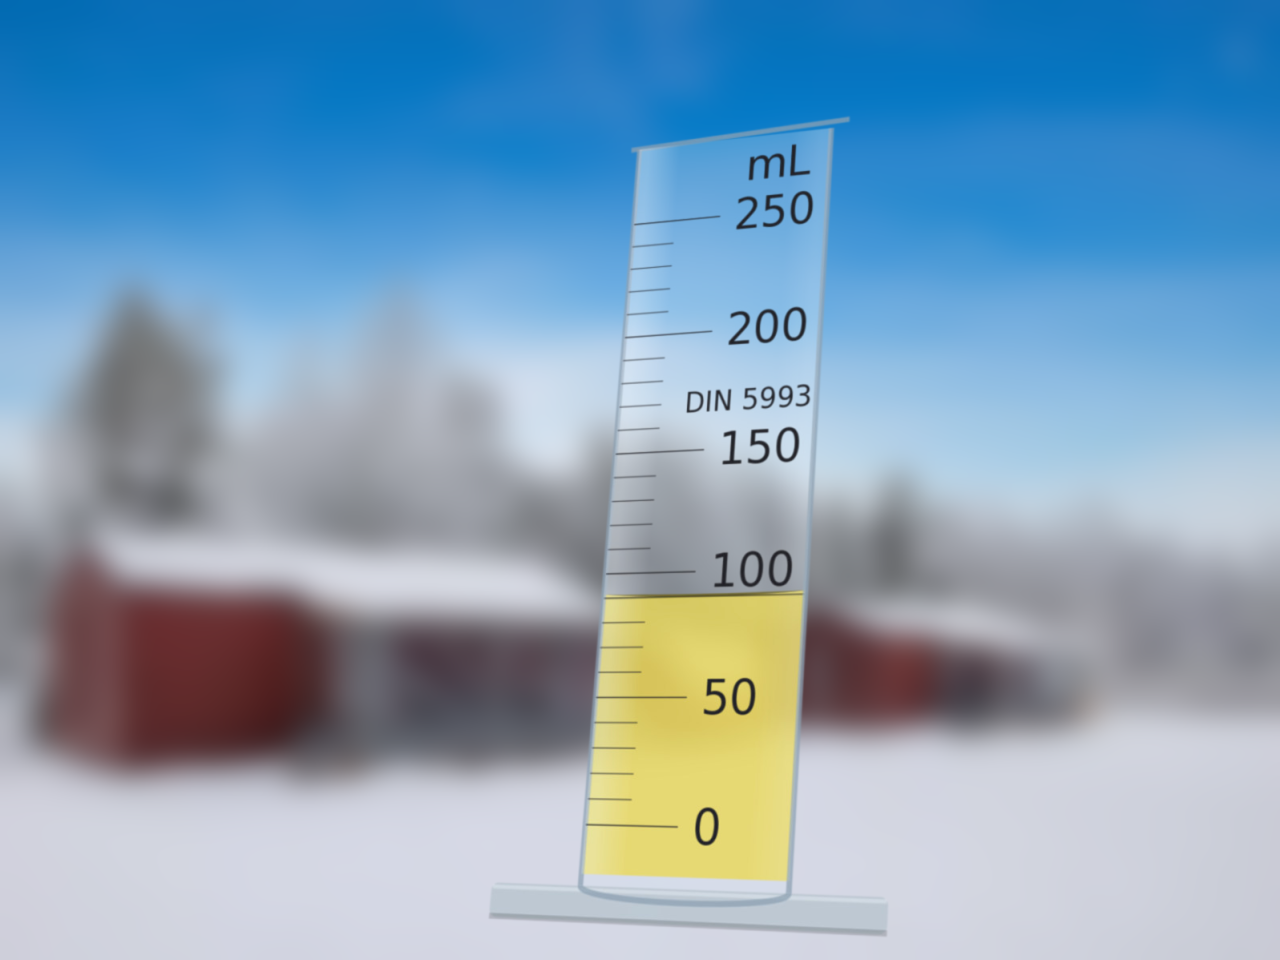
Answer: {"value": 90, "unit": "mL"}
